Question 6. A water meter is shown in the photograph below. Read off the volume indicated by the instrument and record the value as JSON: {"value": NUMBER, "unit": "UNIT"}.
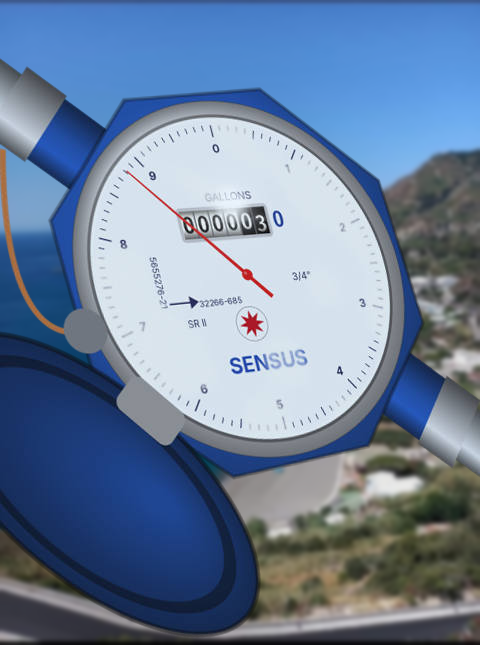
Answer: {"value": 28.8, "unit": "gal"}
